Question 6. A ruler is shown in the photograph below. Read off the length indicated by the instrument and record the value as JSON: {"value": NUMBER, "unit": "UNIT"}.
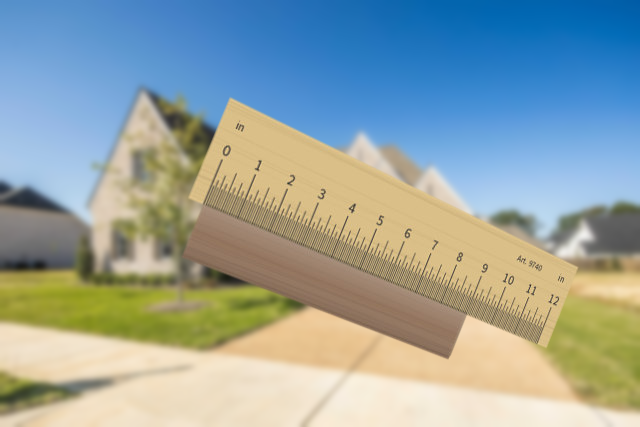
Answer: {"value": 9, "unit": "in"}
